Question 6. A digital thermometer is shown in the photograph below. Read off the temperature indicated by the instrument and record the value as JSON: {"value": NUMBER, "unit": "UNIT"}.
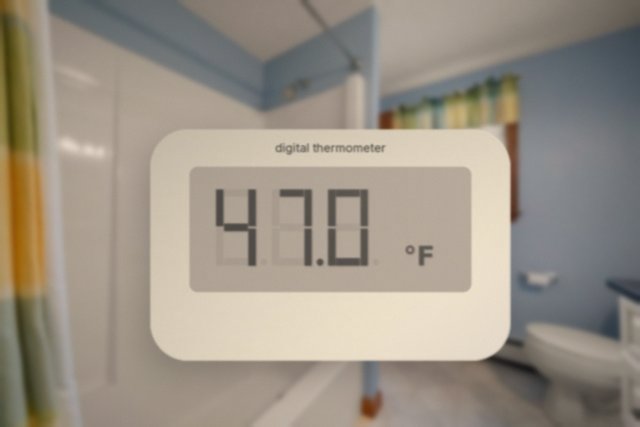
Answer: {"value": 47.0, "unit": "°F"}
